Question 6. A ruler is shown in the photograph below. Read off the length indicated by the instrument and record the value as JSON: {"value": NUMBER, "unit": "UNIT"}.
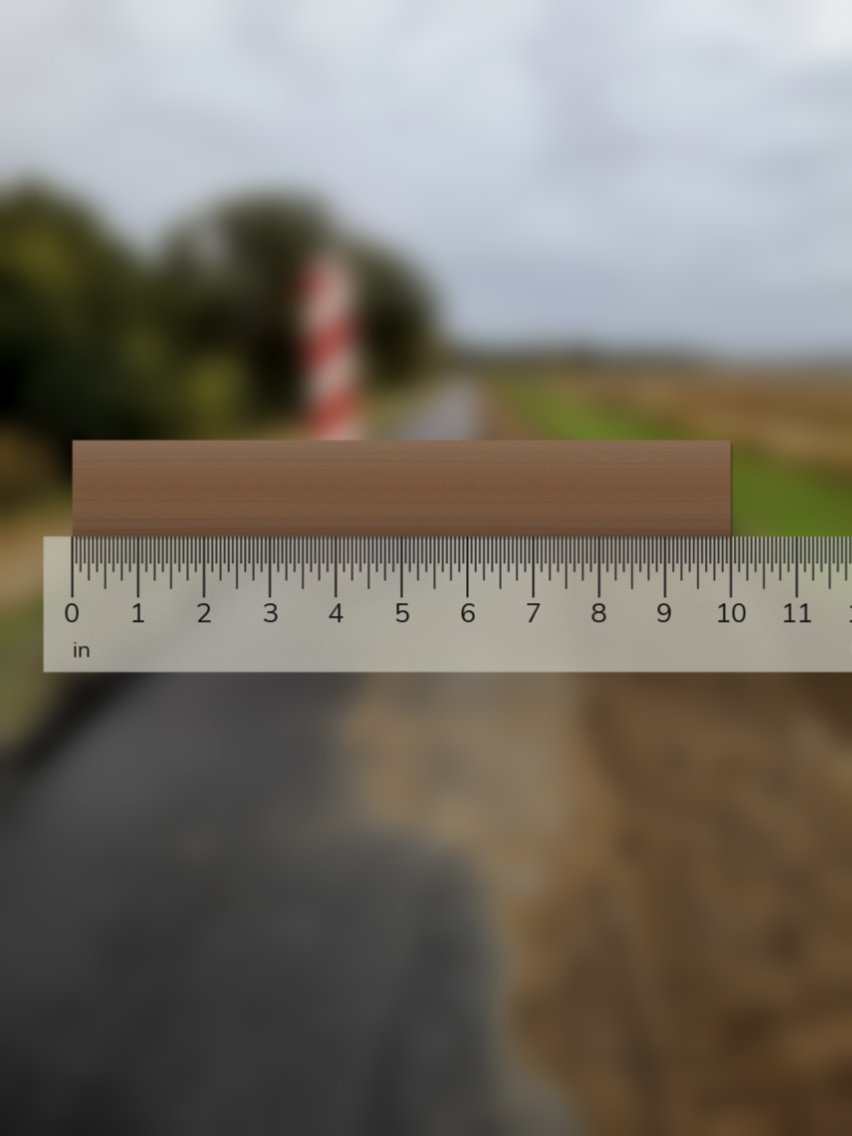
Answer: {"value": 10, "unit": "in"}
